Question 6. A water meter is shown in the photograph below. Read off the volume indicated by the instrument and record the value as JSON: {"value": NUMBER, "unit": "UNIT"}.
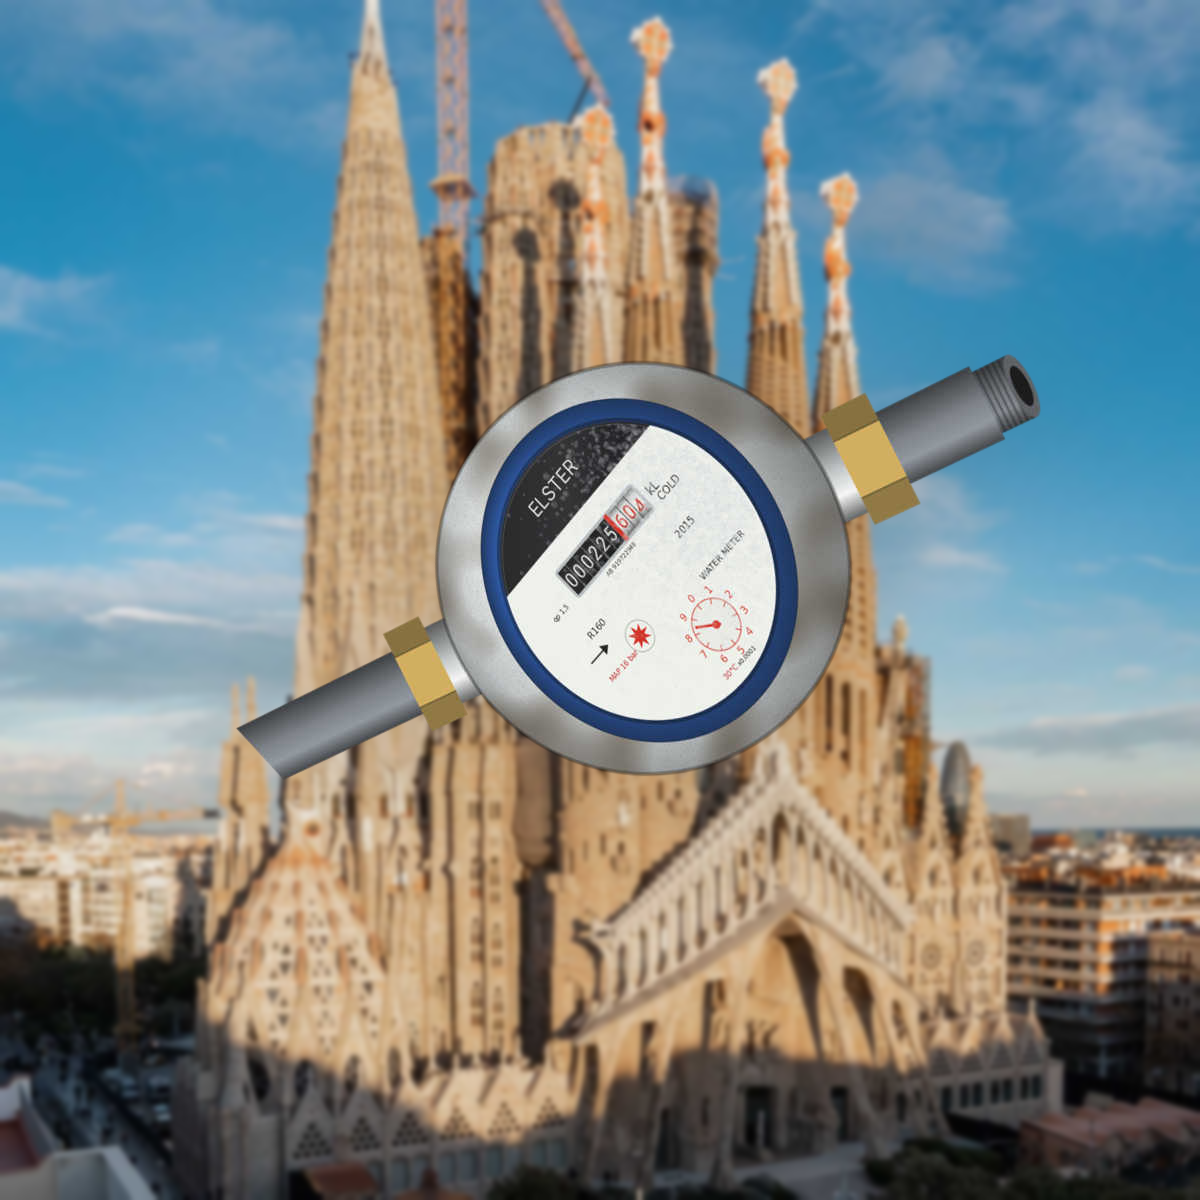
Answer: {"value": 225.6038, "unit": "kL"}
